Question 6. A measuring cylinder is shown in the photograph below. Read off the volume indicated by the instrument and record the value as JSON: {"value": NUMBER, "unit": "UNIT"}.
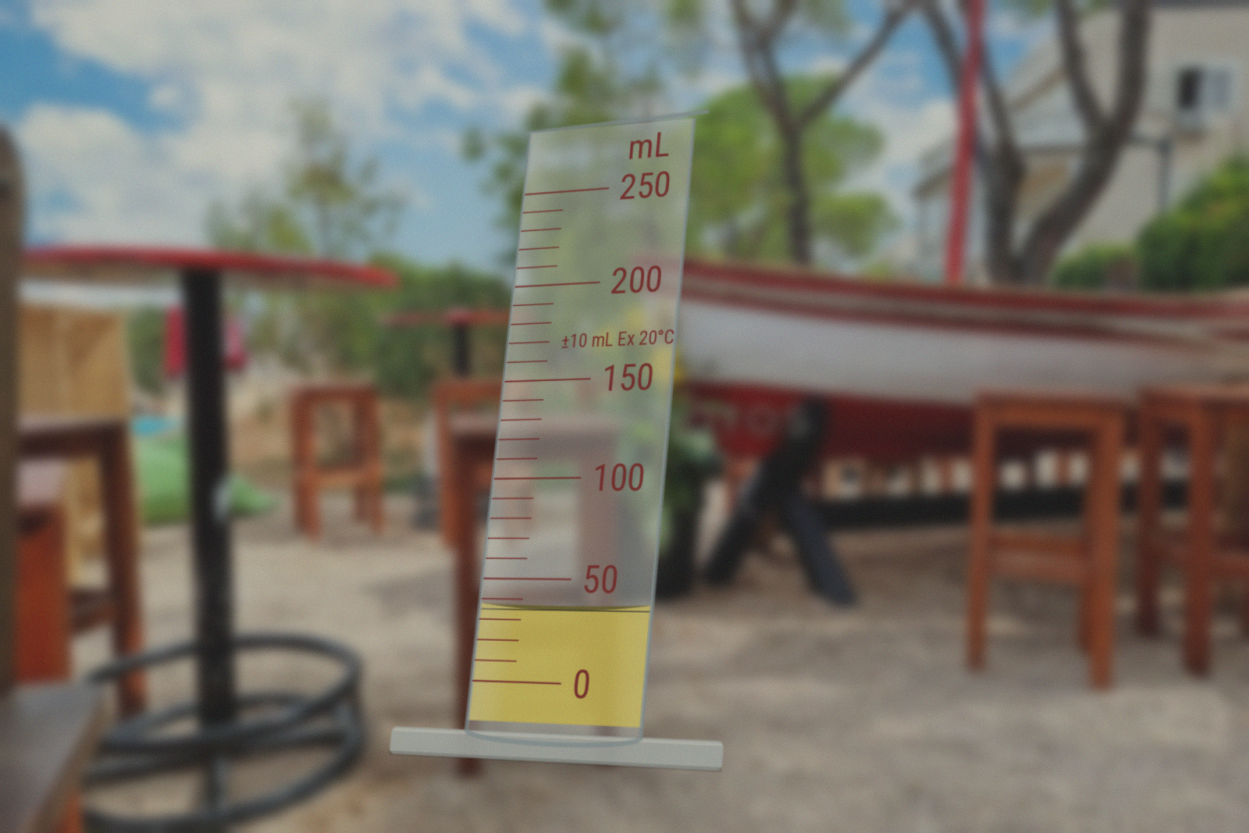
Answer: {"value": 35, "unit": "mL"}
